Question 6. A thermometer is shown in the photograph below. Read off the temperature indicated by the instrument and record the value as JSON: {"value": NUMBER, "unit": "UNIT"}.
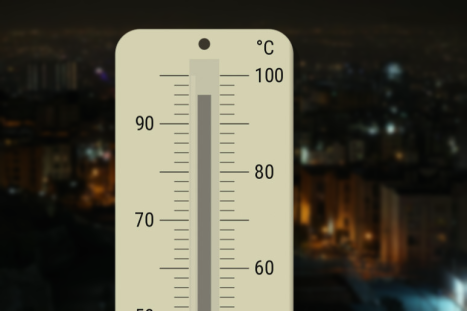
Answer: {"value": 96, "unit": "°C"}
